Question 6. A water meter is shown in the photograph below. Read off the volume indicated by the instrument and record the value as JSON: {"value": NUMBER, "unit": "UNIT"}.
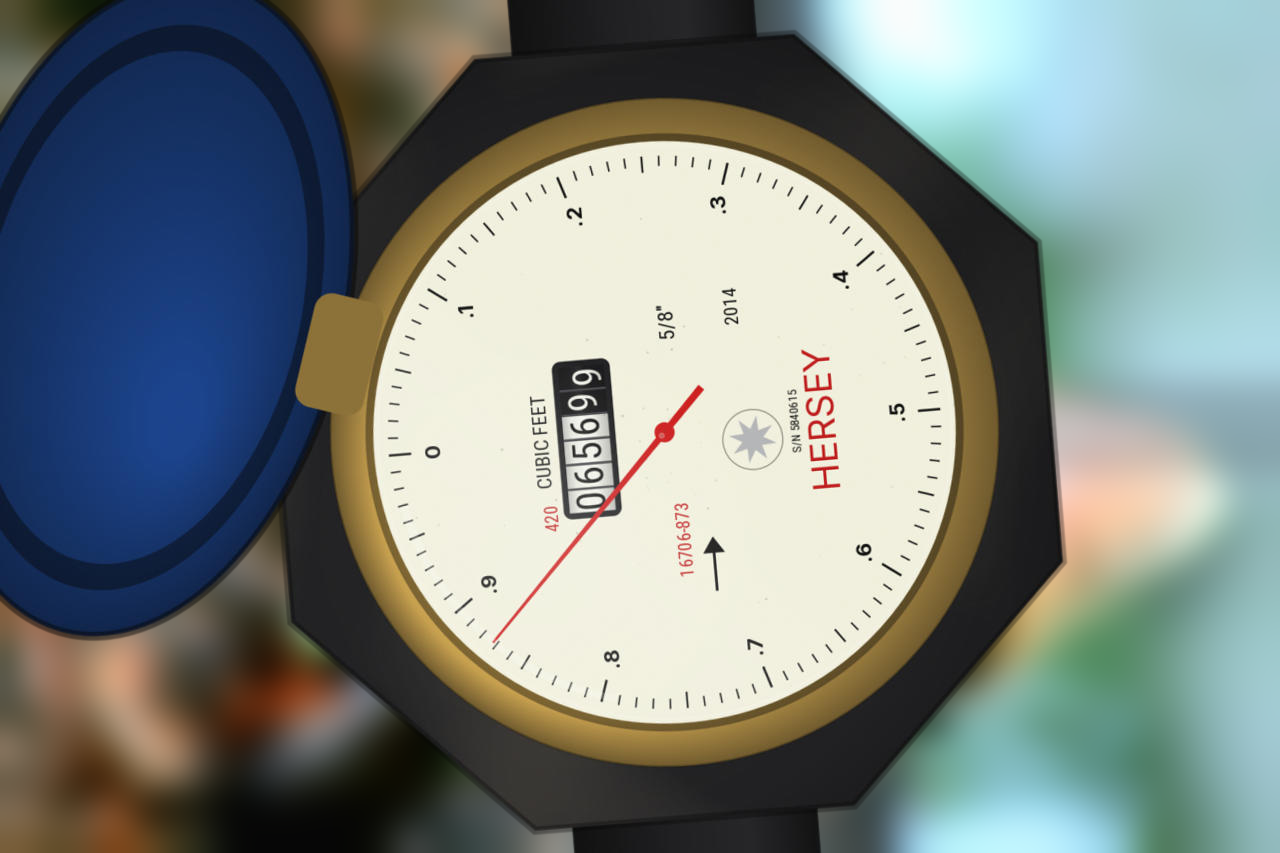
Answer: {"value": 65698.87, "unit": "ft³"}
